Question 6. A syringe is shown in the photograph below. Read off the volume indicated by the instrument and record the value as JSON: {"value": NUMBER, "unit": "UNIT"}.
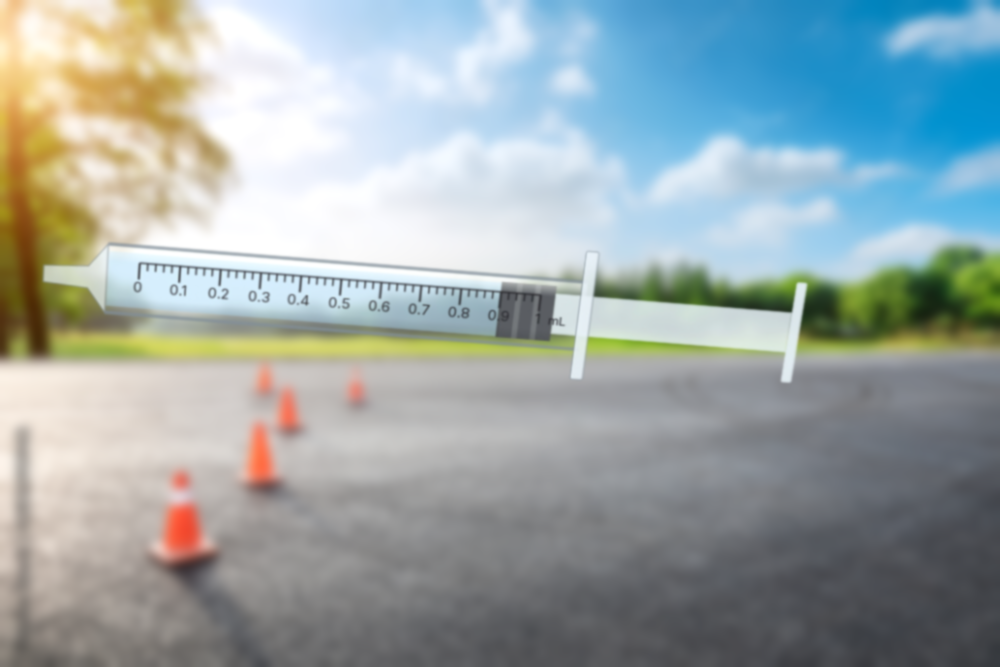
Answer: {"value": 0.9, "unit": "mL"}
